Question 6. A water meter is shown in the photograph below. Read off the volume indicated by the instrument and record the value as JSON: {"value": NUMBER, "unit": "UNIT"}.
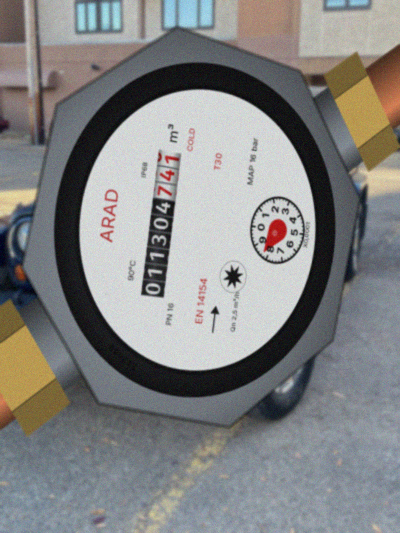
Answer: {"value": 11304.7408, "unit": "m³"}
